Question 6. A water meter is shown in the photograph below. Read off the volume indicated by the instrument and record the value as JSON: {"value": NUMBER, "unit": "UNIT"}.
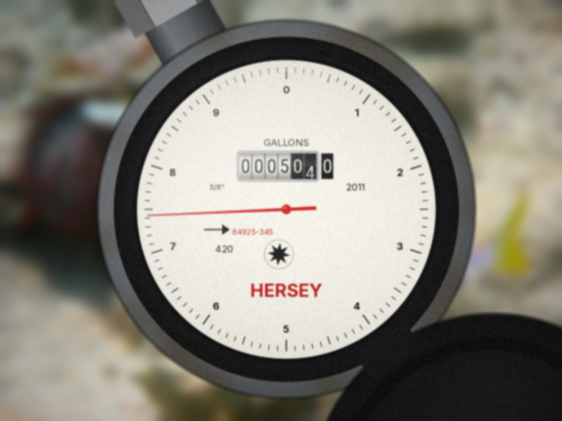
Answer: {"value": 5037.4, "unit": "gal"}
